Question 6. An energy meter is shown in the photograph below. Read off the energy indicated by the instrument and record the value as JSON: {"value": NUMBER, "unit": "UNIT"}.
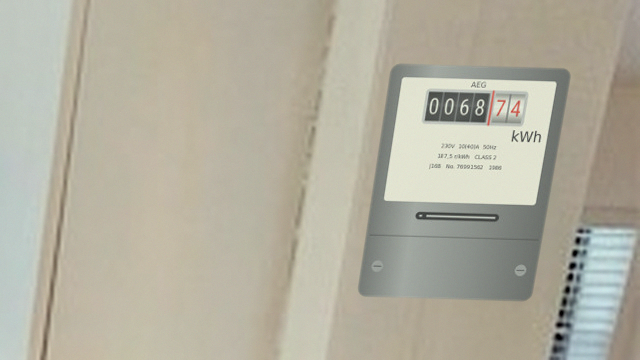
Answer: {"value": 68.74, "unit": "kWh"}
